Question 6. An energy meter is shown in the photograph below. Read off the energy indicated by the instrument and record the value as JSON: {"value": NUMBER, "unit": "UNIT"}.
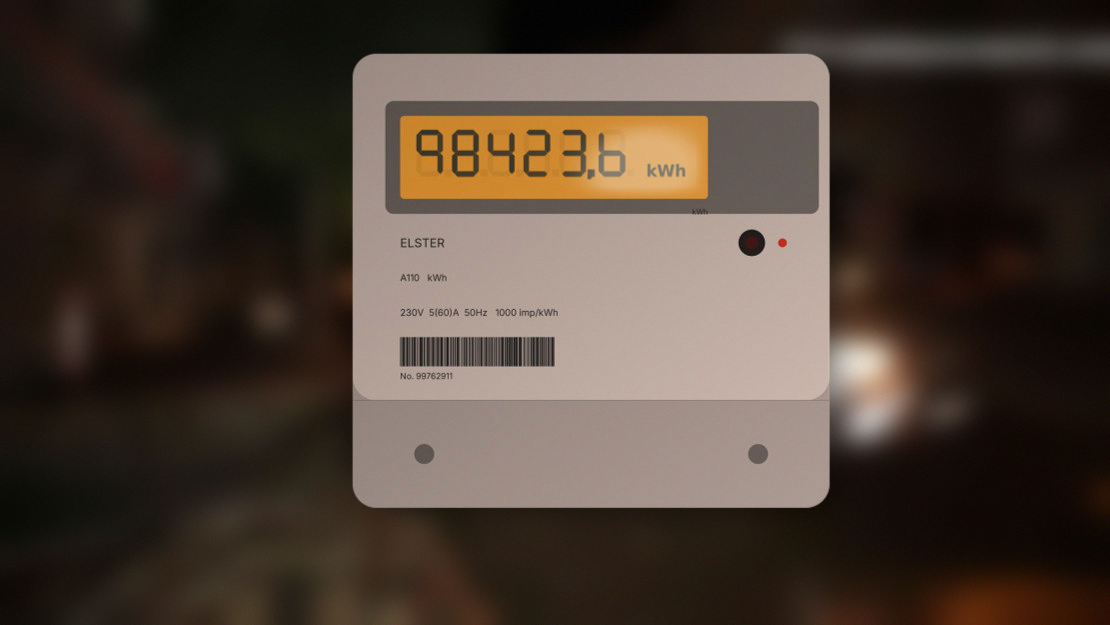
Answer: {"value": 98423.6, "unit": "kWh"}
